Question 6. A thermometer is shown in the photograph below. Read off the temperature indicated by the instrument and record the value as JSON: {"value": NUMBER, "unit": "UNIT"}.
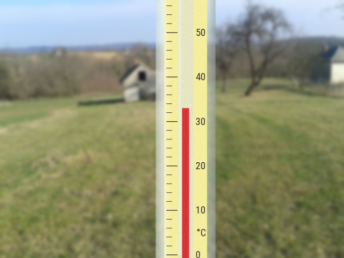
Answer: {"value": 33, "unit": "°C"}
